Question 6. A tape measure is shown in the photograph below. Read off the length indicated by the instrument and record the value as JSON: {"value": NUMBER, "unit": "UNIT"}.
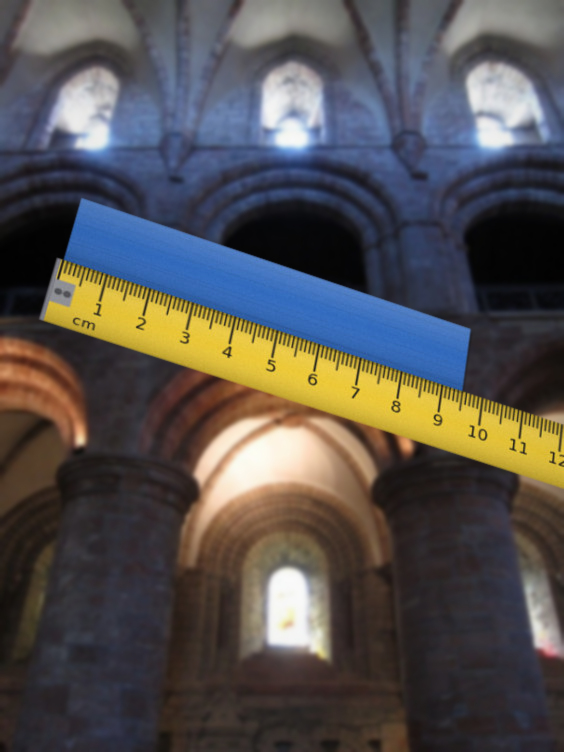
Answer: {"value": 9.5, "unit": "cm"}
